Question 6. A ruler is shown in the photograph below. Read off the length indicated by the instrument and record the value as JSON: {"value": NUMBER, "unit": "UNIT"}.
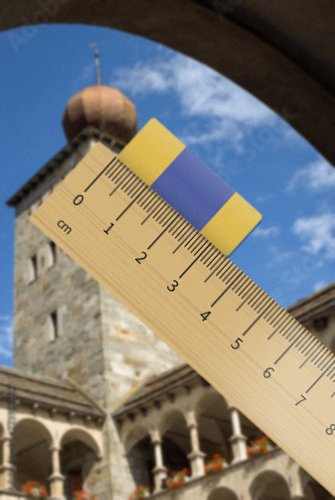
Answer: {"value": 3.5, "unit": "cm"}
